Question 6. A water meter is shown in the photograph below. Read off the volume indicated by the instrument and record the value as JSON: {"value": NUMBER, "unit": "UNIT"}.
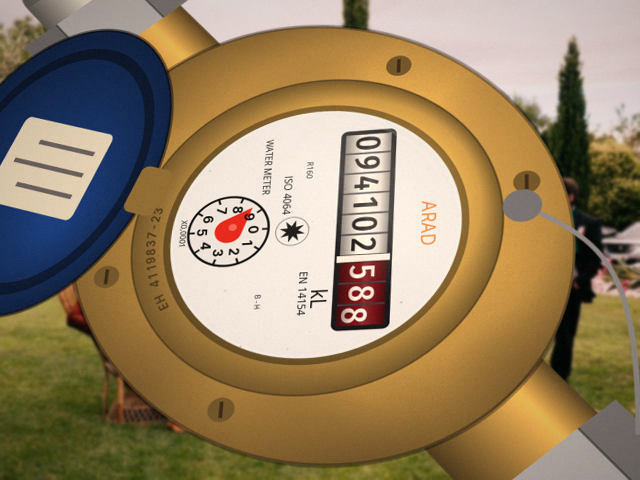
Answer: {"value": 94102.5878, "unit": "kL"}
